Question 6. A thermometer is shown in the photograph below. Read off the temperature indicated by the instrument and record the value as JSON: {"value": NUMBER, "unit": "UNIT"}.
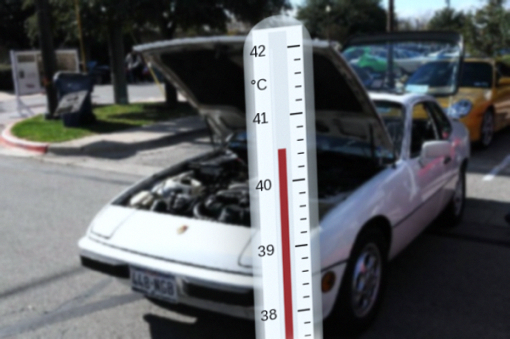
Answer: {"value": 40.5, "unit": "°C"}
